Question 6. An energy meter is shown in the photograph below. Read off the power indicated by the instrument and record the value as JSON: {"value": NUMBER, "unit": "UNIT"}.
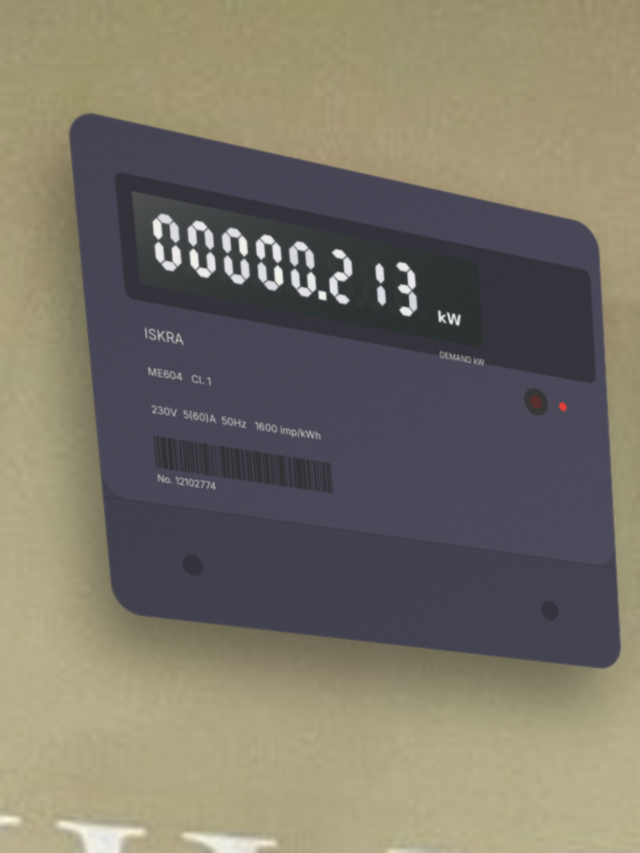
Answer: {"value": 0.213, "unit": "kW"}
